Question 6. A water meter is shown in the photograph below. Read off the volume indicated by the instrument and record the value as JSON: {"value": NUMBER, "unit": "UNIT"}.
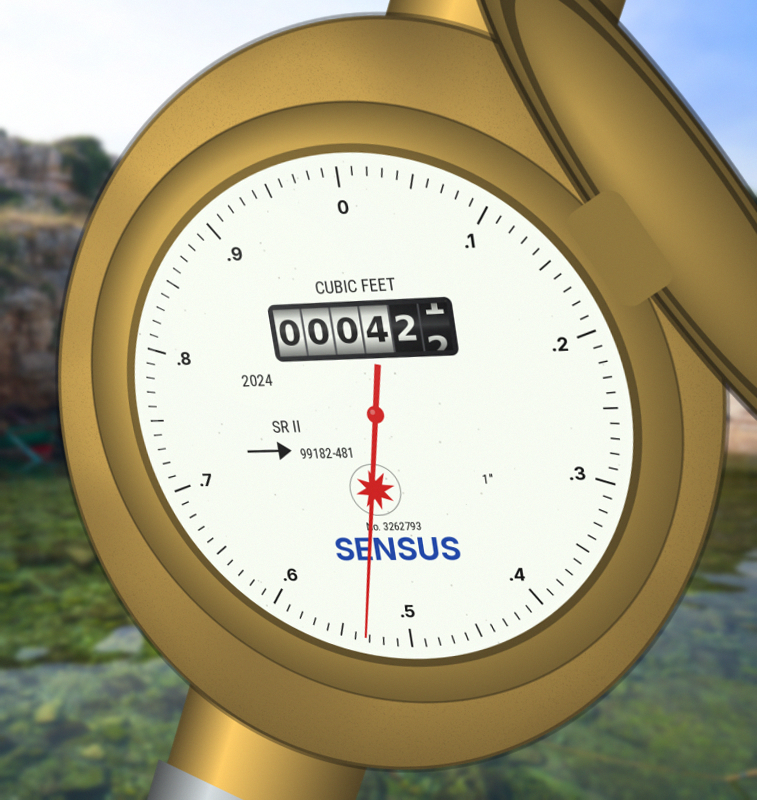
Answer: {"value": 421.53, "unit": "ft³"}
